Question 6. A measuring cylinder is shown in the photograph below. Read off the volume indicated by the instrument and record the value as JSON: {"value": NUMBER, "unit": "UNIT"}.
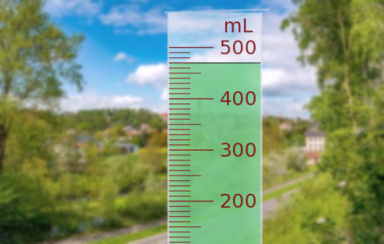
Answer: {"value": 470, "unit": "mL"}
